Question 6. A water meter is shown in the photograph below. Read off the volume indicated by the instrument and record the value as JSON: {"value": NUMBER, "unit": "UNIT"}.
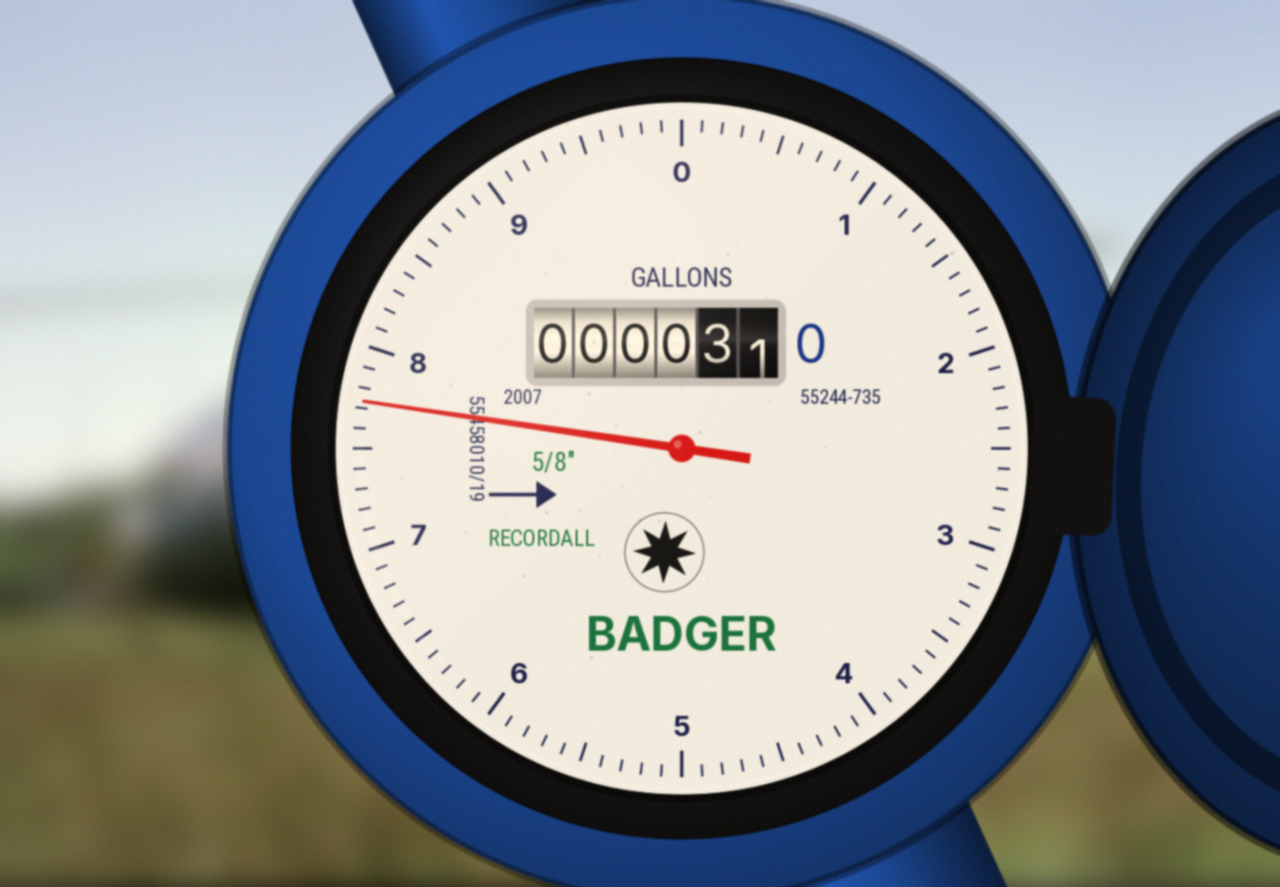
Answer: {"value": 307.7, "unit": "gal"}
